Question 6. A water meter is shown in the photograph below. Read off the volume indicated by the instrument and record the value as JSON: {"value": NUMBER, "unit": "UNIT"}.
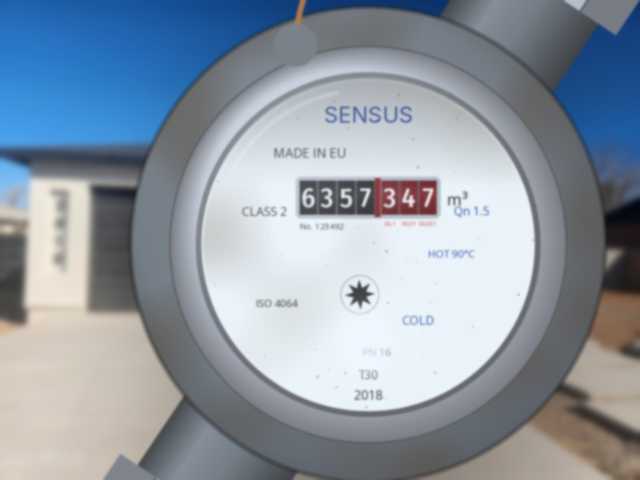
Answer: {"value": 6357.347, "unit": "m³"}
